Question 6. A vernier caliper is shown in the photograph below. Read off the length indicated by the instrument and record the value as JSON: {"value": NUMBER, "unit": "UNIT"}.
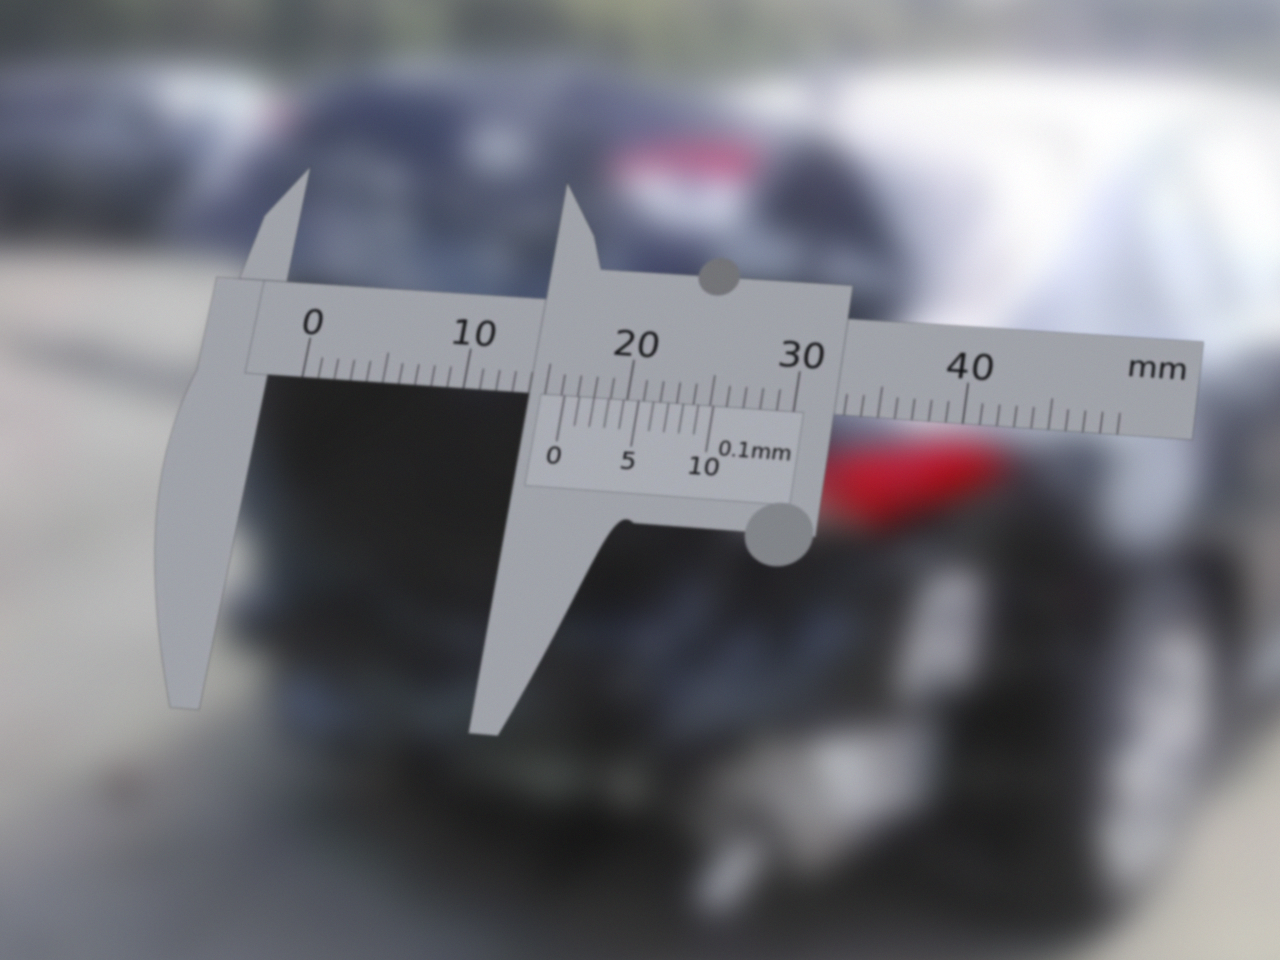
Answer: {"value": 16.2, "unit": "mm"}
